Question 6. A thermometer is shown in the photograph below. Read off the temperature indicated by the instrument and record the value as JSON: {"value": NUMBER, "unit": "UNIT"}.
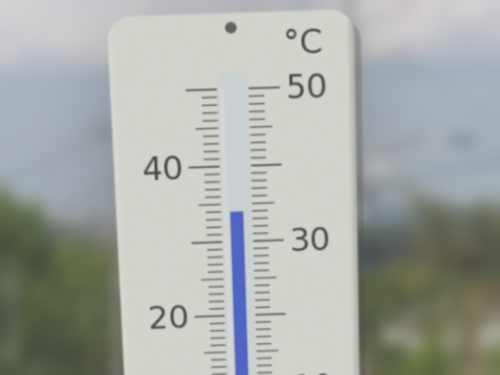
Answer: {"value": 34, "unit": "°C"}
